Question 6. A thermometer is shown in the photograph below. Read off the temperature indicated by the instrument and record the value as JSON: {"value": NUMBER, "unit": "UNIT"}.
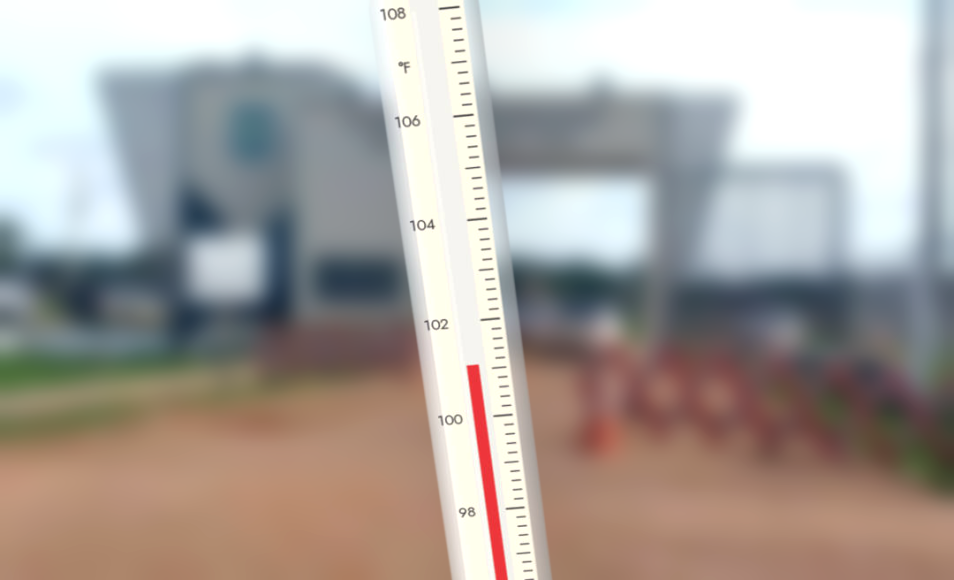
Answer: {"value": 101.1, "unit": "°F"}
